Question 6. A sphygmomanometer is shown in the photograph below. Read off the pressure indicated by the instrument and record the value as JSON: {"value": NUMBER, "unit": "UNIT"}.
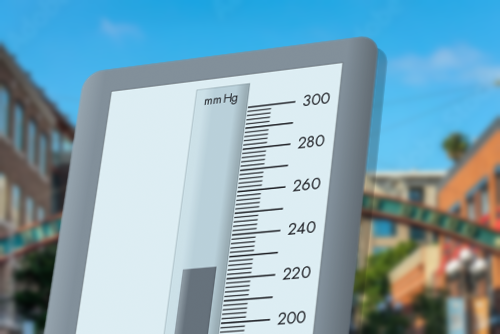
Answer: {"value": 226, "unit": "mmHg"}
